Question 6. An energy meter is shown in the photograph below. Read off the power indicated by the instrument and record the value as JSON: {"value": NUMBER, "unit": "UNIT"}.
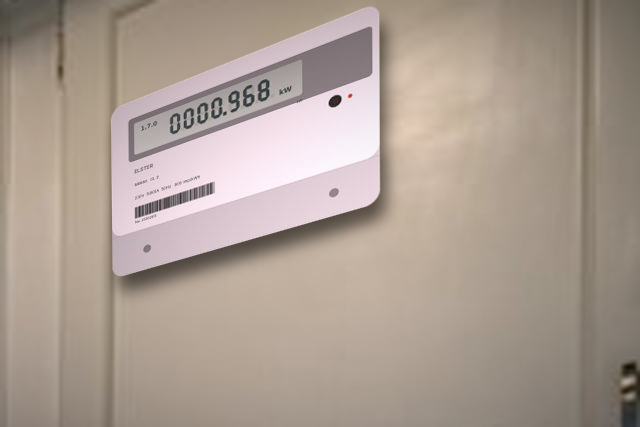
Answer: {"value": 0.968, "unit": "kW"}
